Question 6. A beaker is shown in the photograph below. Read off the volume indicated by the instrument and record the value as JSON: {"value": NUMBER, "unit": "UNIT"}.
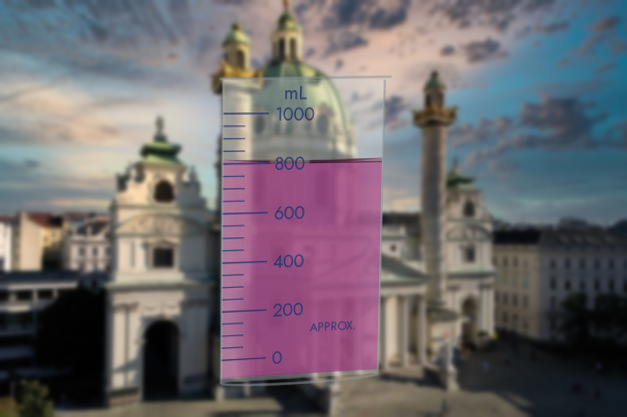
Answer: {"value": 800, "unit": "mL"}
